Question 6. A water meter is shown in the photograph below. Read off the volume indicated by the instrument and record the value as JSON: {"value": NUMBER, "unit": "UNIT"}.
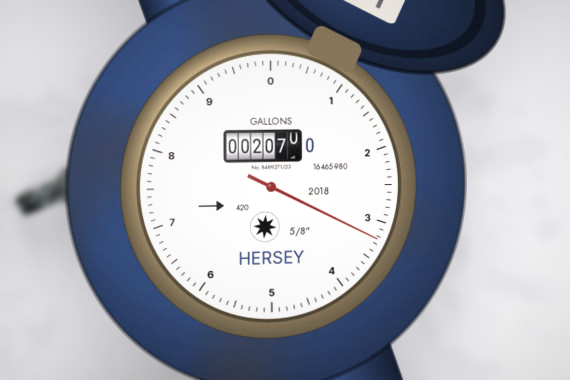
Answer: {"value": 20703.2, "unit": "gal"}
